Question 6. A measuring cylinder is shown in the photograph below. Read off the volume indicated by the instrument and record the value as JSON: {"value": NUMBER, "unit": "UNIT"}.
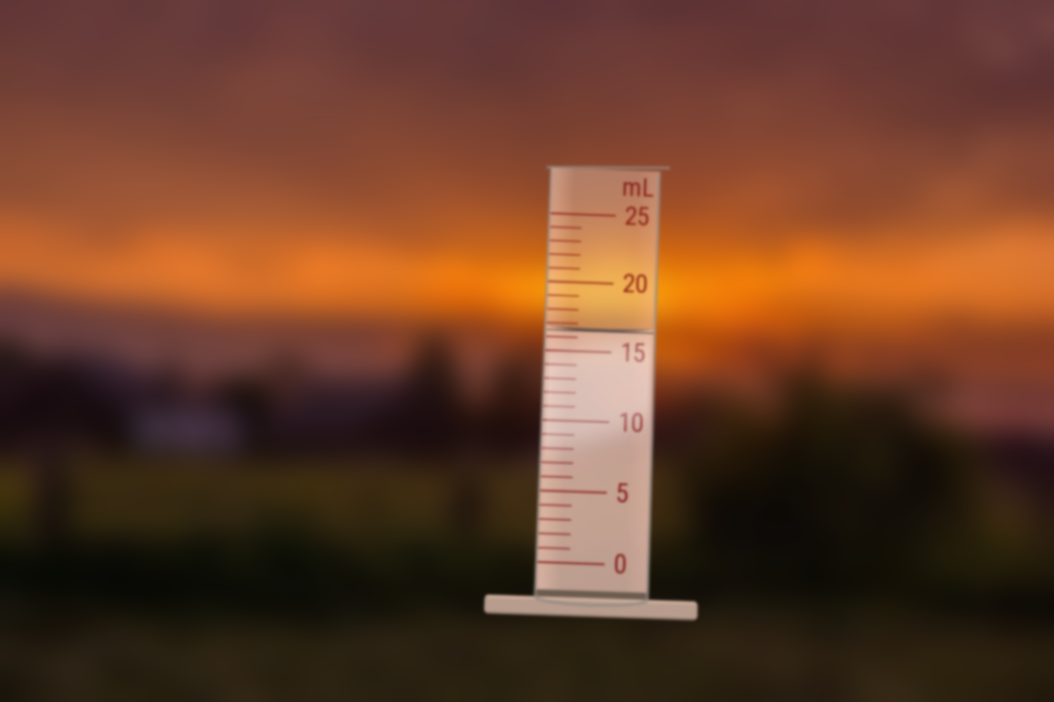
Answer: {"value": 16.5, "unit": "mL"}
